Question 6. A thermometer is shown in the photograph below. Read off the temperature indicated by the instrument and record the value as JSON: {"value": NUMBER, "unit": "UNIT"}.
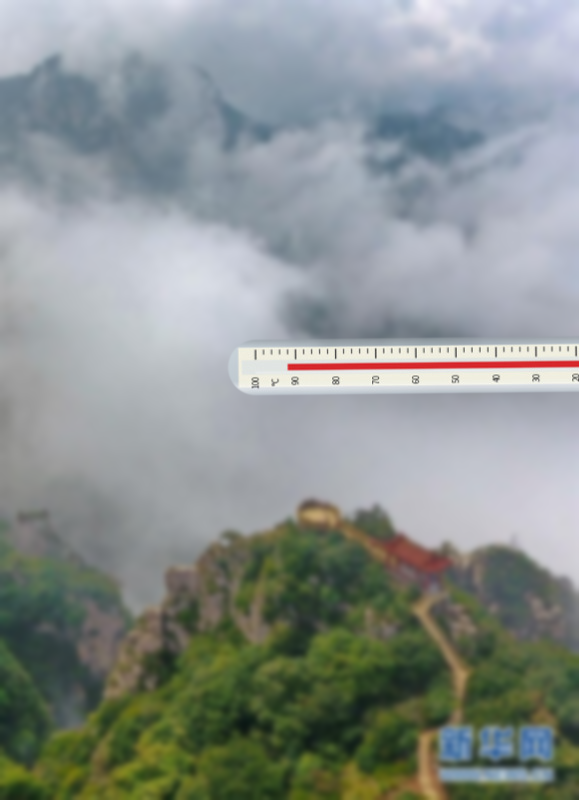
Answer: {"value": 92, "unit": "°C"}
